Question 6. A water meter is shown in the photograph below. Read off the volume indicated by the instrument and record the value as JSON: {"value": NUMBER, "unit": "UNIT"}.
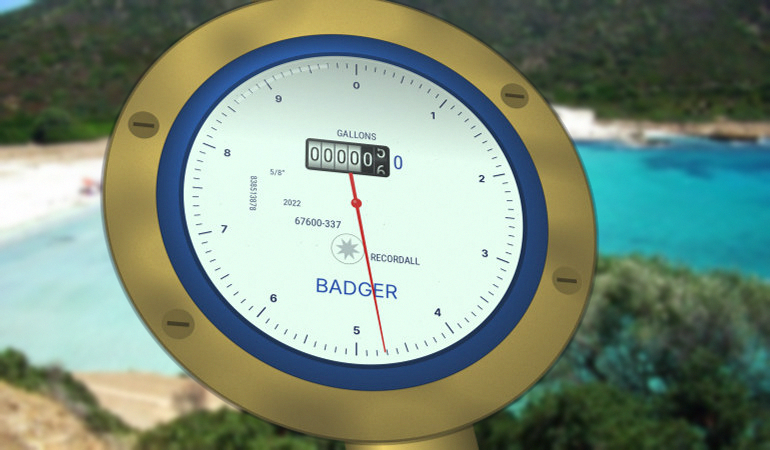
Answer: {"value": 54.7, "unit": "gal"}
